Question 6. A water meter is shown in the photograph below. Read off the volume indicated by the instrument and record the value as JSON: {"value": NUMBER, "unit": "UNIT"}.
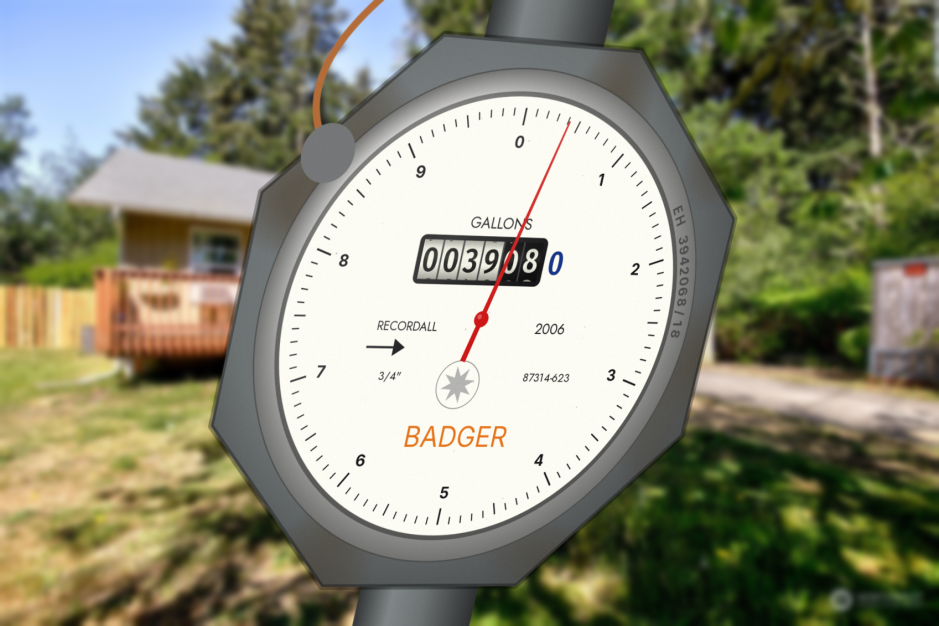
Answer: {"value": 39080.4, "unit": "gal"}
